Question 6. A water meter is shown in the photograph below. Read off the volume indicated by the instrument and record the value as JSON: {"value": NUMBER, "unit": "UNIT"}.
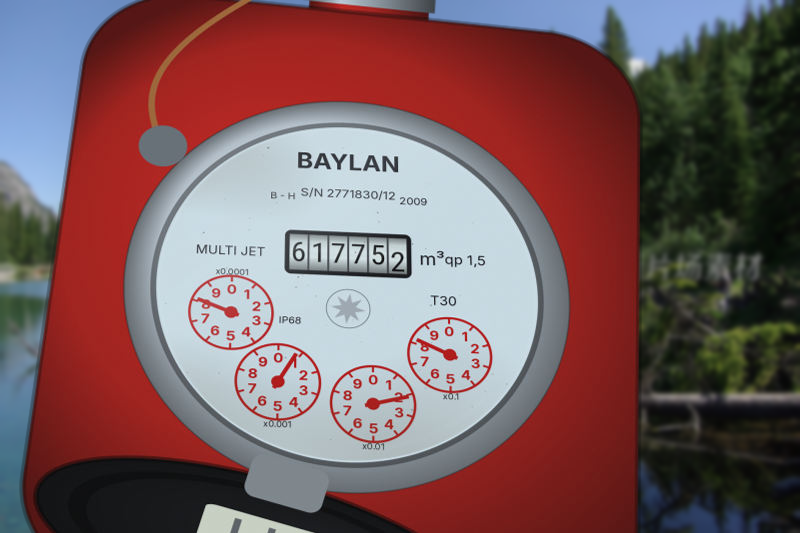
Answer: {"value": 617751.8208, "unit": "m³"}
